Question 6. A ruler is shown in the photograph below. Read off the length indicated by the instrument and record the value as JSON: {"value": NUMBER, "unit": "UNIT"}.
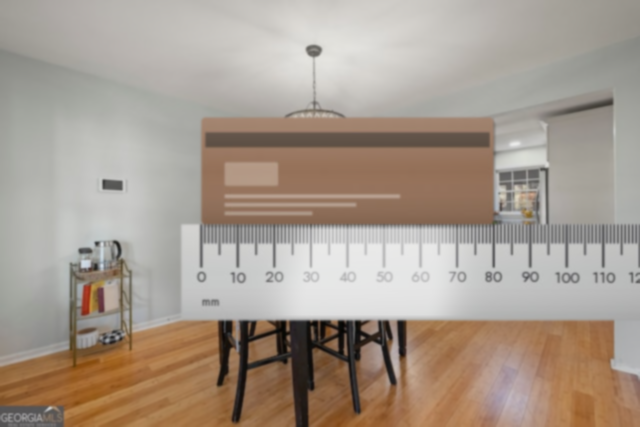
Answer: {"value": 80, "unit": "mm"}
